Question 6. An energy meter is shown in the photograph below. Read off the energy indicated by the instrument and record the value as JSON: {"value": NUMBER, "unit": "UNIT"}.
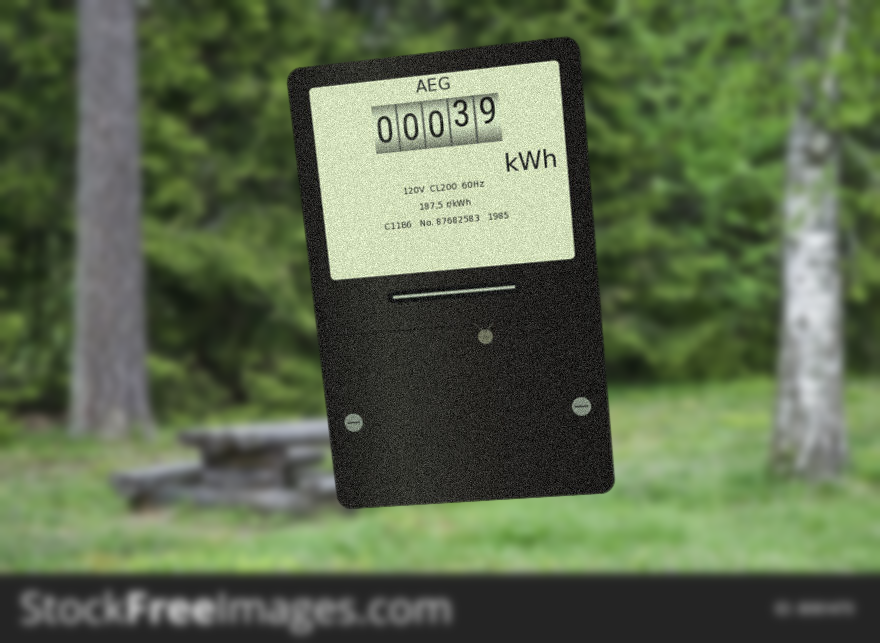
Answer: {"value": 39, "unit": "kWh"}
